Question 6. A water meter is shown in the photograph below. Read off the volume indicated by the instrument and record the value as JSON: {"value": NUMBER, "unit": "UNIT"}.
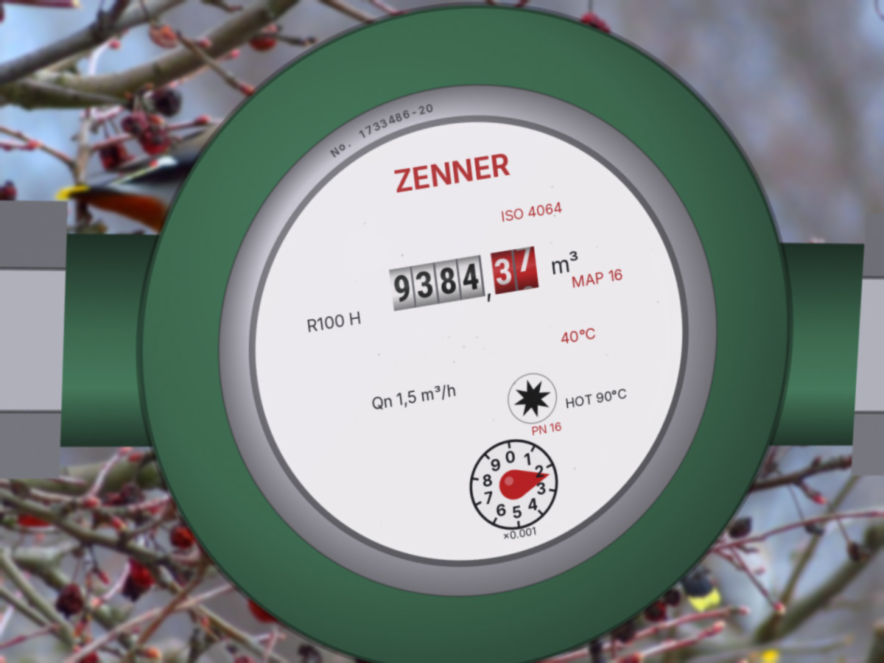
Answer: {"value": 9384.372, "unit": "m³"}
